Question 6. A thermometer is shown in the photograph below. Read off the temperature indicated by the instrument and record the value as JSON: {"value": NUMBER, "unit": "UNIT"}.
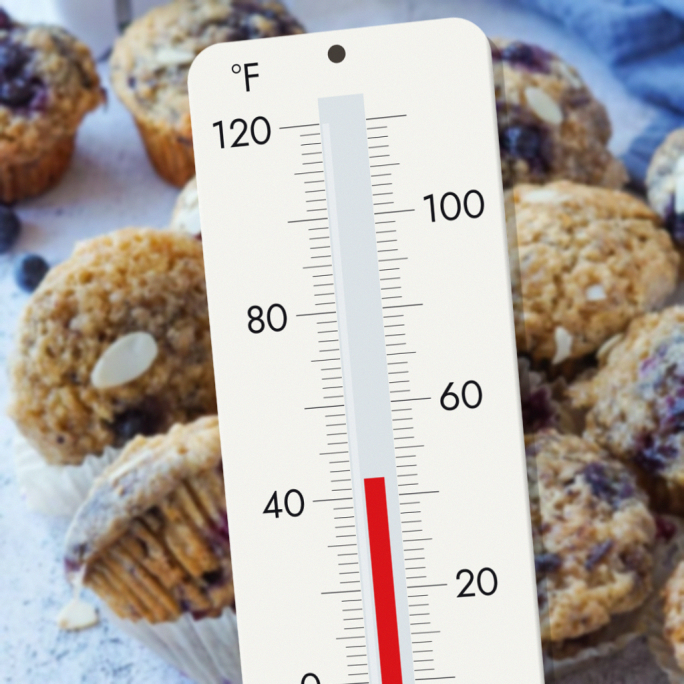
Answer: {"value": 44, "unit": "°F"}
